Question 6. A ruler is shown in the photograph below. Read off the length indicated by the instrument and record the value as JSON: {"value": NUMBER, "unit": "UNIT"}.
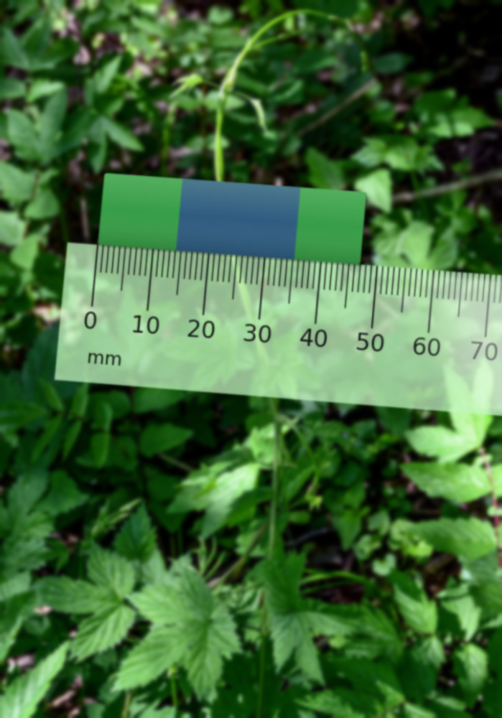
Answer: {"value": 47, "unit": "mm"}
